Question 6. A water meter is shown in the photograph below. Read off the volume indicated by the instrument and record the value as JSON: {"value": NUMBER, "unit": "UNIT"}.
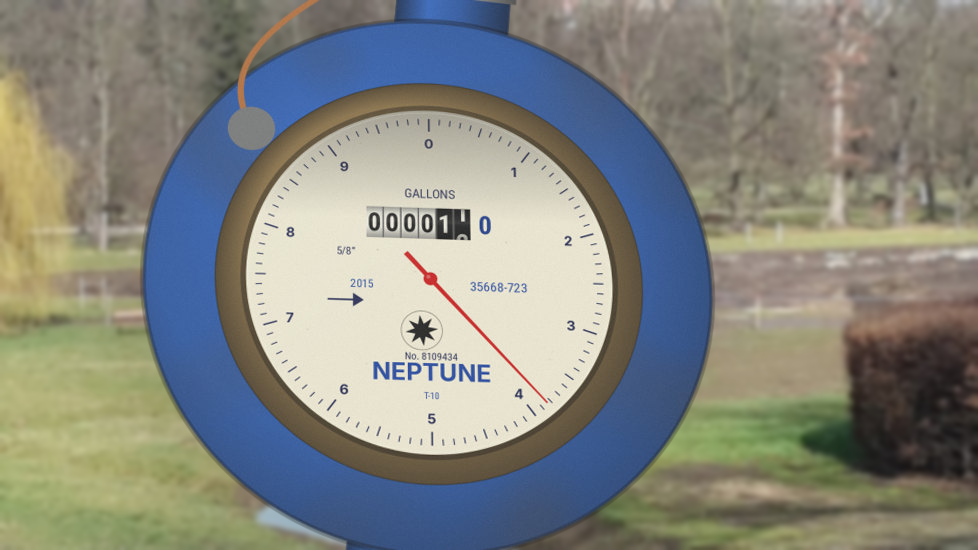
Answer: {"value": 113.8, "unit": "gal"}
